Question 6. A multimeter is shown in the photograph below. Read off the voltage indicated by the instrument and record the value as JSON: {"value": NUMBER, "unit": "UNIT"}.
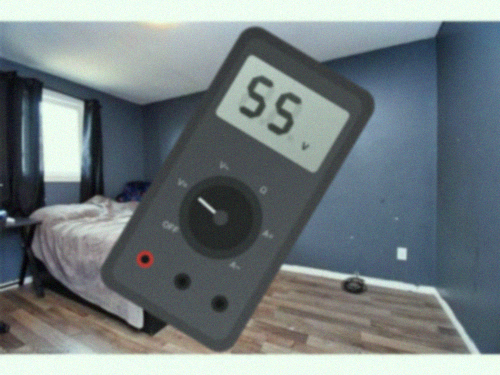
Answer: {"value": 55, "unit": "V"}
